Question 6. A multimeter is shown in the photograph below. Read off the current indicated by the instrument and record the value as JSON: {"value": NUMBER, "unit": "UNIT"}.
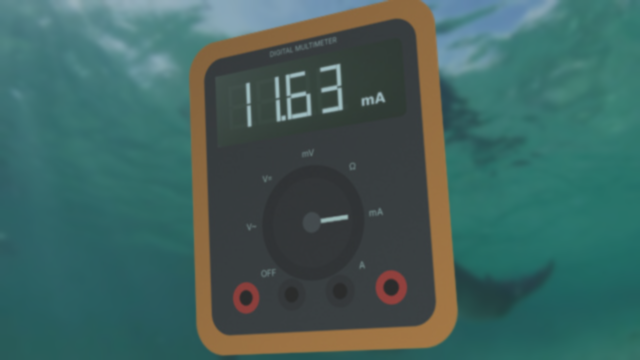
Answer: {"value": 11.63, "unit": "mA"}
